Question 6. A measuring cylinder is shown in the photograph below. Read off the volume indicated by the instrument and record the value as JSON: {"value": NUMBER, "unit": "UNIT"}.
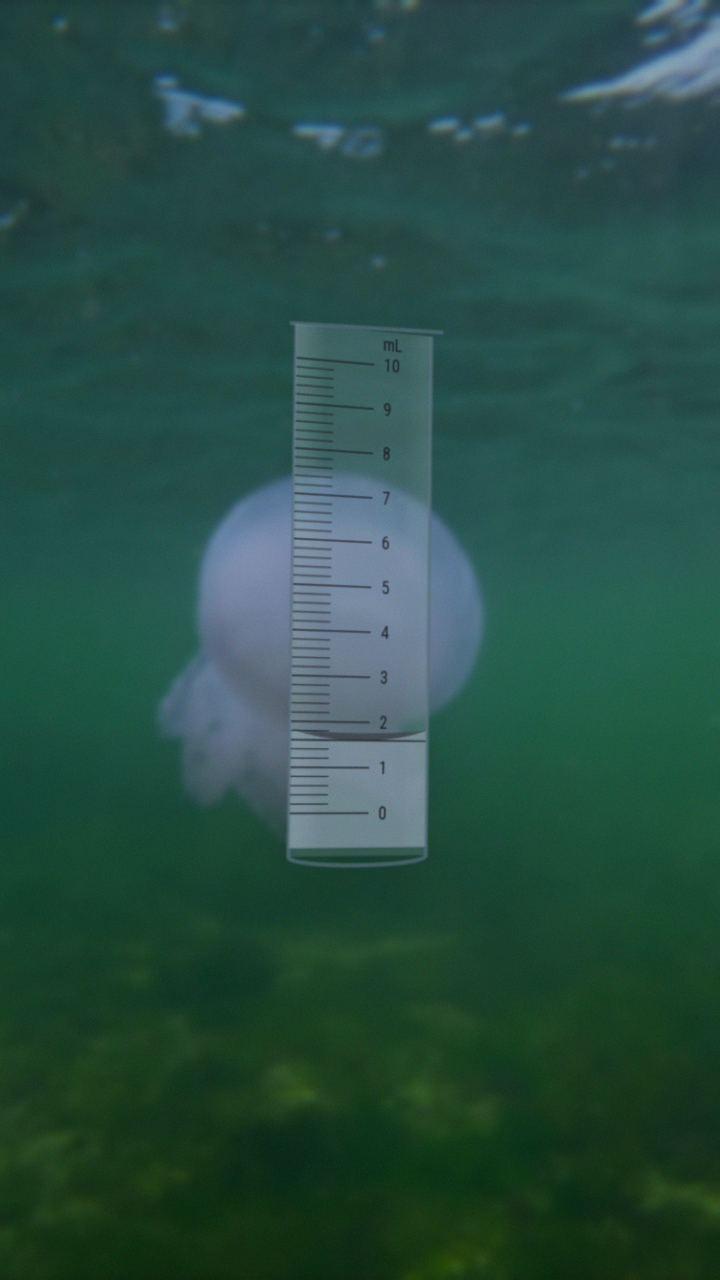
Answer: {"value": 1.6, "unit": "mL"}
